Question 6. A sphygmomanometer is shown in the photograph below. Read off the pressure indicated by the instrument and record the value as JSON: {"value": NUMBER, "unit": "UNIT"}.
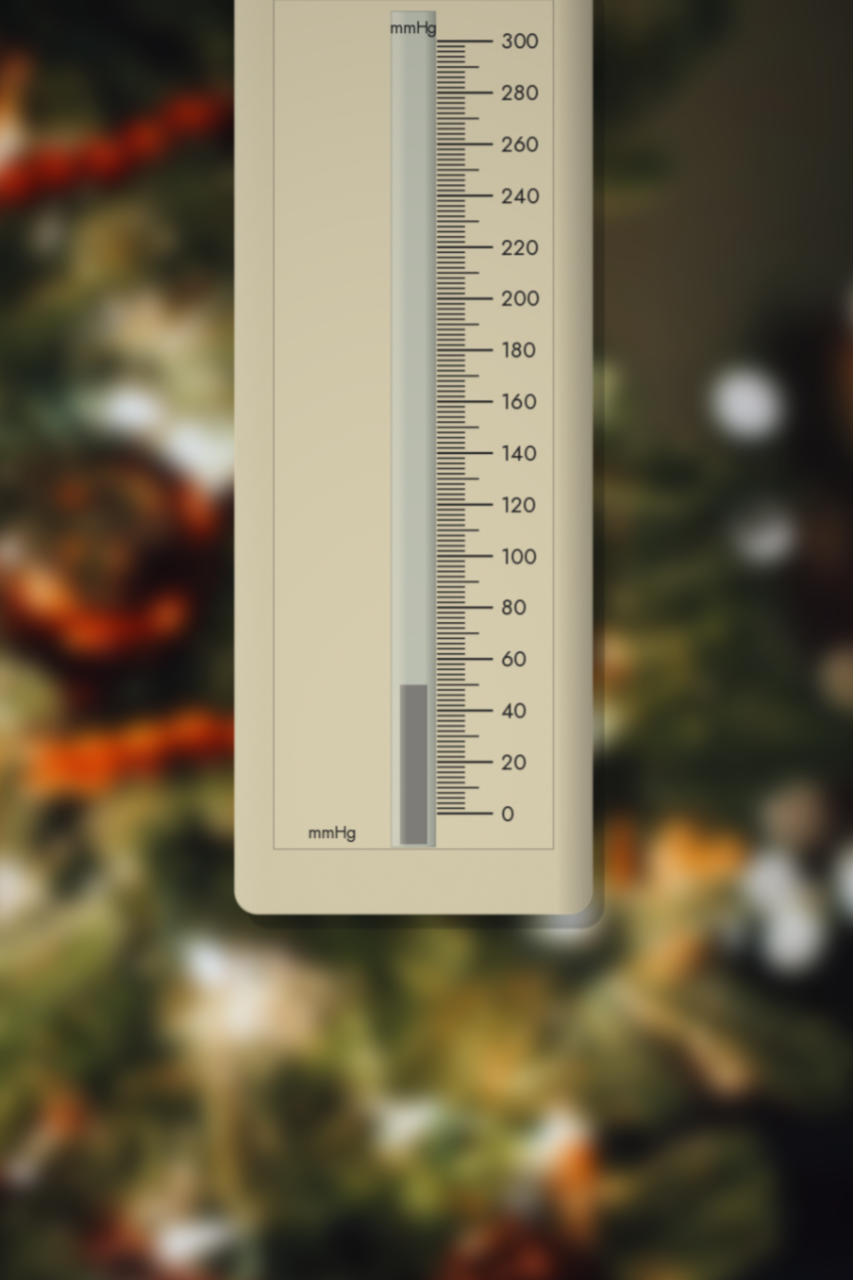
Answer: {"value": 50, "unit": "mmHg"}
